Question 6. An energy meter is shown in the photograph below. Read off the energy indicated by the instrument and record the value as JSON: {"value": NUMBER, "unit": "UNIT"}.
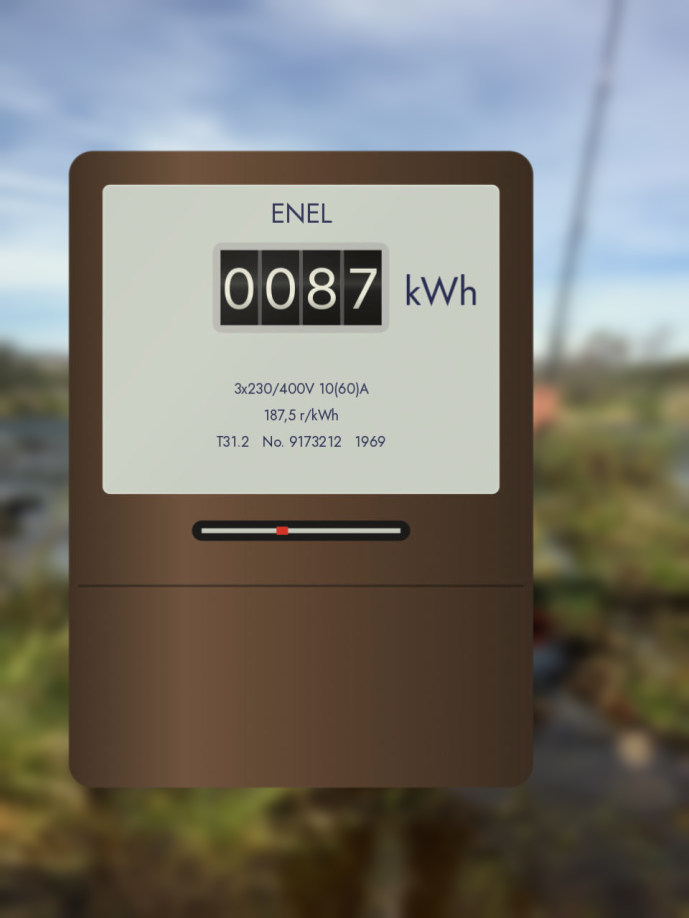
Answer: {"value": 87, "unit": "kWh"}
